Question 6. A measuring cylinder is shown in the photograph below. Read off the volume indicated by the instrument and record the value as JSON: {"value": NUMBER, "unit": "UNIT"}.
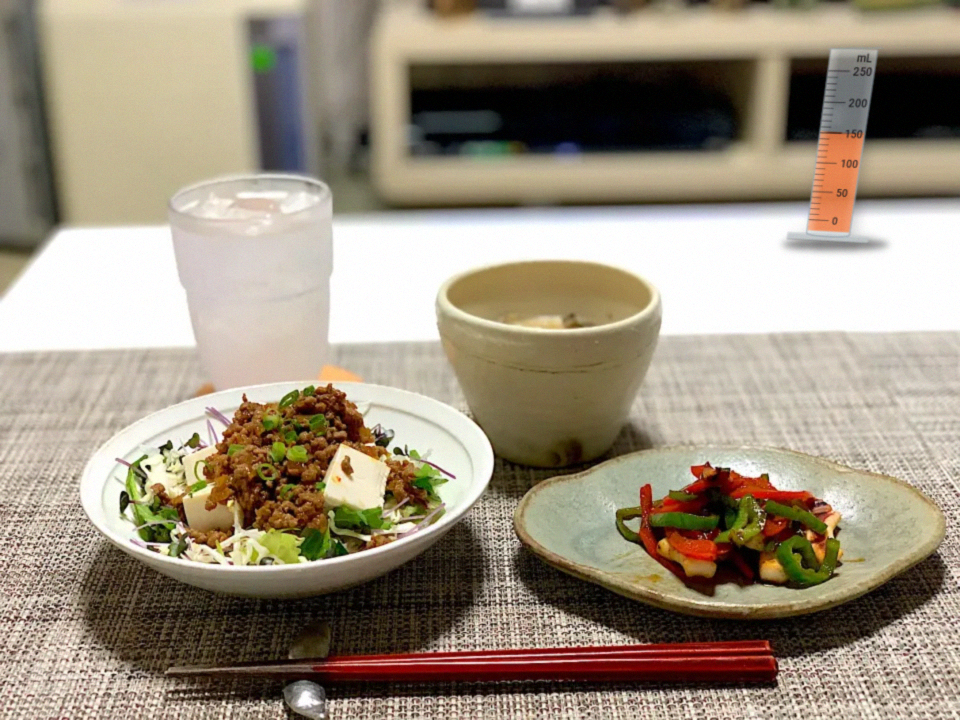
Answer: {"value": 150, "unit": "mL"}
